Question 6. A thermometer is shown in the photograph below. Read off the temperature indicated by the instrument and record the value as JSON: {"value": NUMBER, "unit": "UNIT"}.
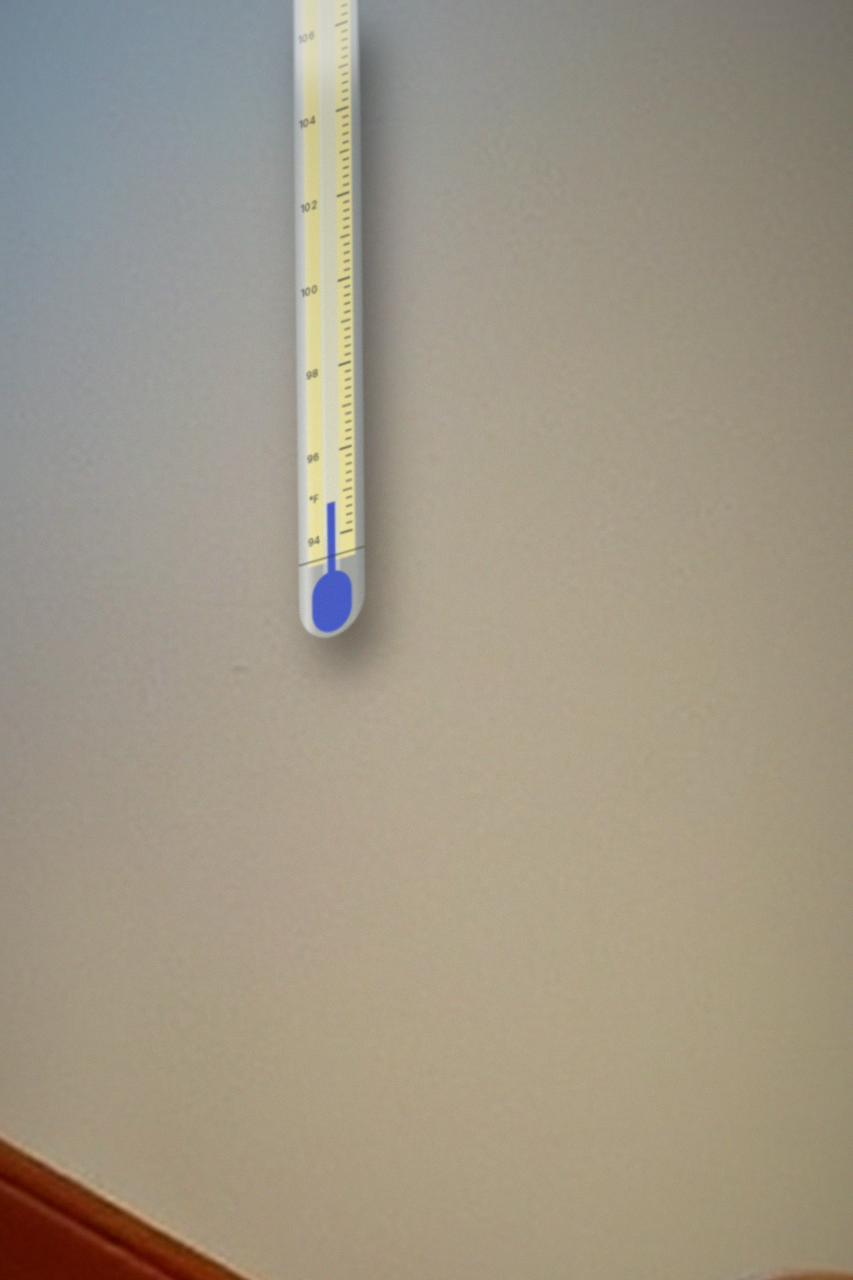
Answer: {"value": 94.8, "unit": "°F"}
